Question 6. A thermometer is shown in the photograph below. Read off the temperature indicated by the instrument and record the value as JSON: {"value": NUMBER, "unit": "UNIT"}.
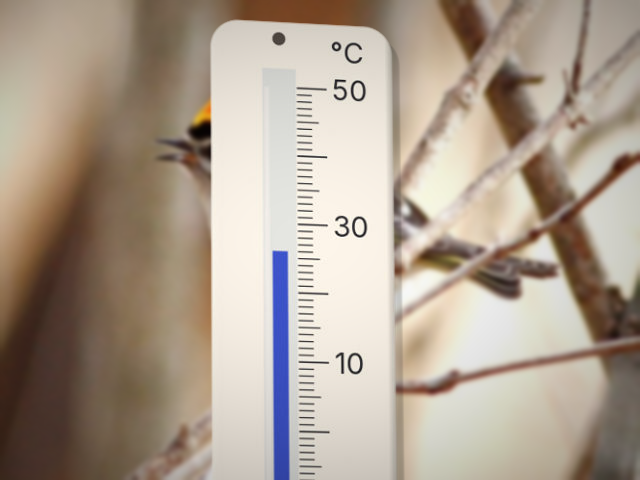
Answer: {"value": 26, "unit": "°C"}
